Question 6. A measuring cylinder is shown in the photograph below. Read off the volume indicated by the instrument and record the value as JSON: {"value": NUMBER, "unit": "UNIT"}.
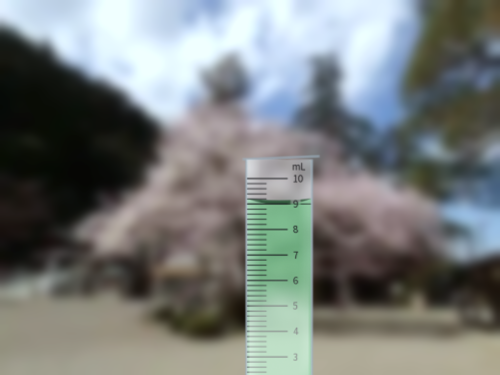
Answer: {"value": 9, "unit": "mL"}
